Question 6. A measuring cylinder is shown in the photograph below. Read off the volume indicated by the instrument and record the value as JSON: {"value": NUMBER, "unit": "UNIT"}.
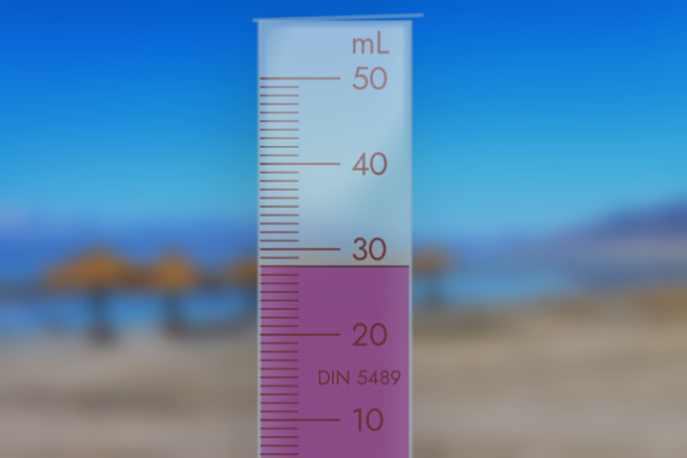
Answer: {"value": 28, "unit": "mL"}
